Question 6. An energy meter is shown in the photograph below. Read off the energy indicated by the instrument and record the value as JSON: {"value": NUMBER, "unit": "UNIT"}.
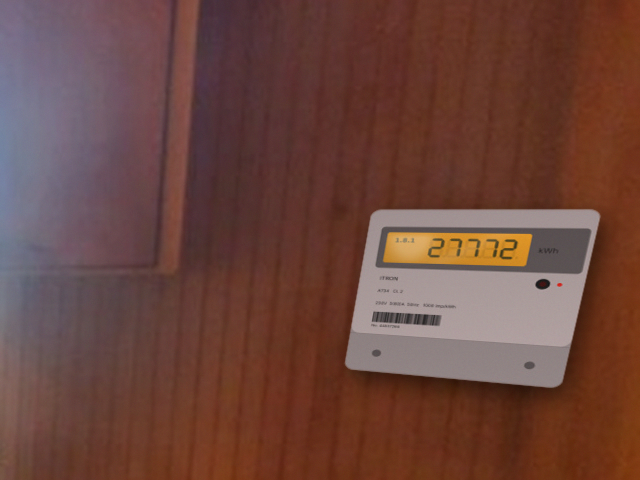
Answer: {"value": 27772, "unit": "kWh"}
